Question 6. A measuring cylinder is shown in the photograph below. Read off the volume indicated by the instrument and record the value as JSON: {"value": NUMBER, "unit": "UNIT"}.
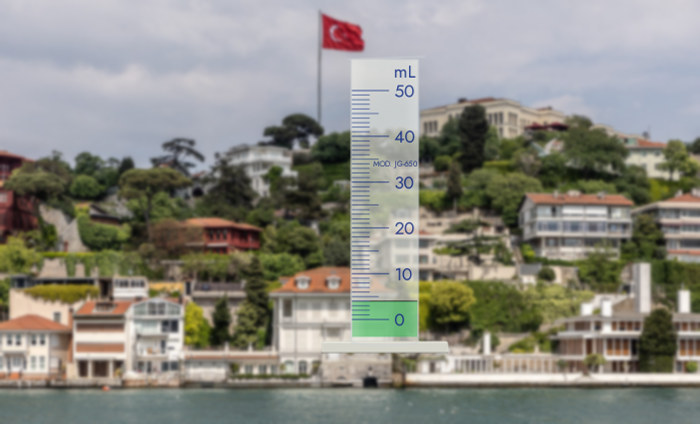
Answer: {"value": 4, "unit": "mL"}
